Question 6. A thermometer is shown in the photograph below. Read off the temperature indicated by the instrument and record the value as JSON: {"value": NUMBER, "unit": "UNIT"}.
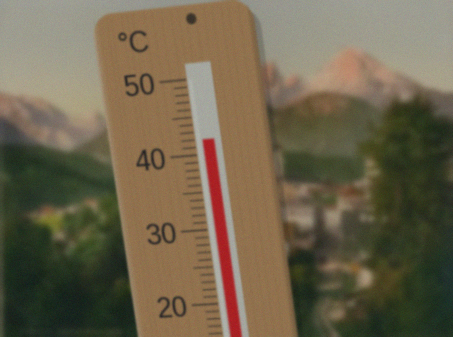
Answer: {"value": 42, "unit": "°C"}
